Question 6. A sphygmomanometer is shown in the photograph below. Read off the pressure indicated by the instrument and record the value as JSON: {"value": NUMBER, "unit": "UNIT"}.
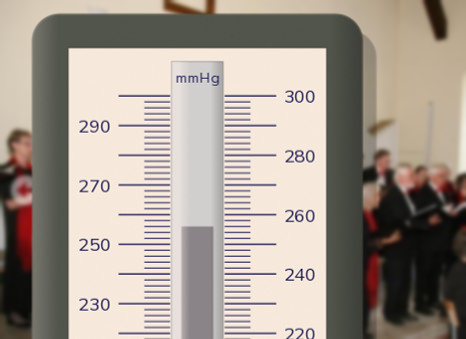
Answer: {"value": 256, "unit": "mmHg"}
